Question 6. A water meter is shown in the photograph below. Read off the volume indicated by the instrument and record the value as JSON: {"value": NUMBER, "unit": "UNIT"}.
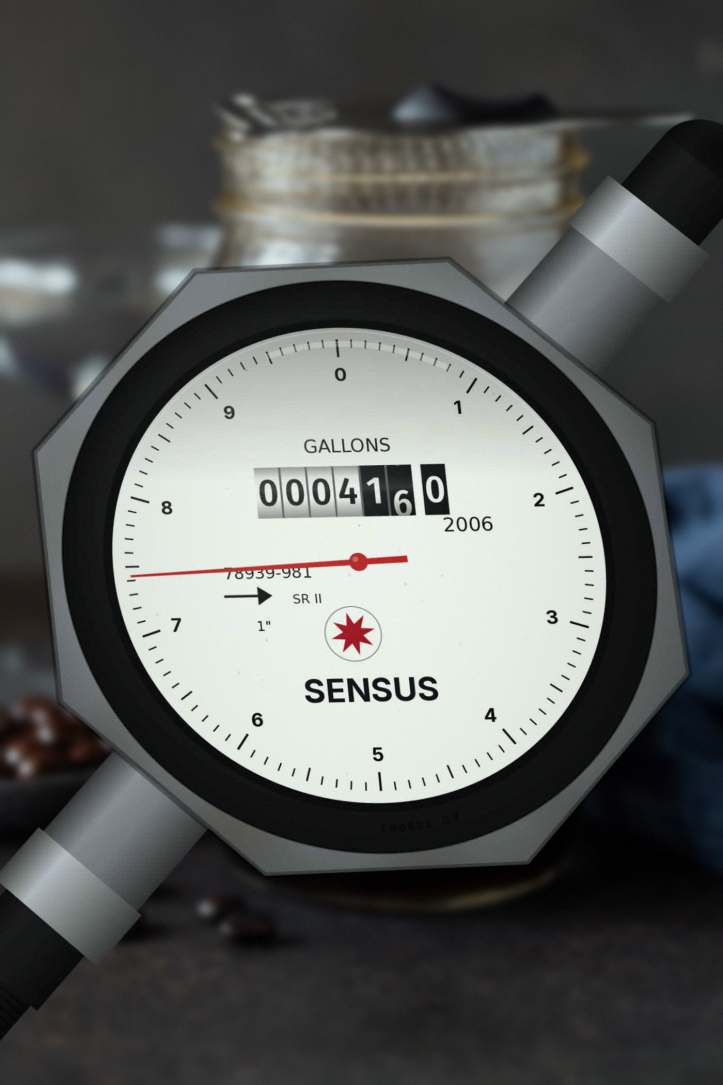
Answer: {"value": 4157.4, "unit": "gal"}
